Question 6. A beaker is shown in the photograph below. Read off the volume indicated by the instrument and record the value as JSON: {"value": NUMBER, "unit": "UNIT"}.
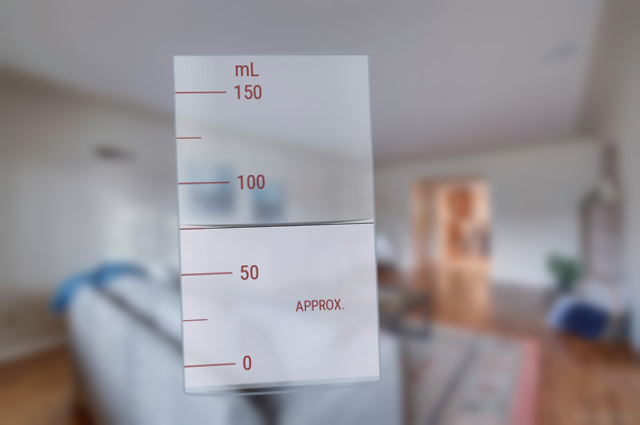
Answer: {"value": 75, "unit": "mL"}
